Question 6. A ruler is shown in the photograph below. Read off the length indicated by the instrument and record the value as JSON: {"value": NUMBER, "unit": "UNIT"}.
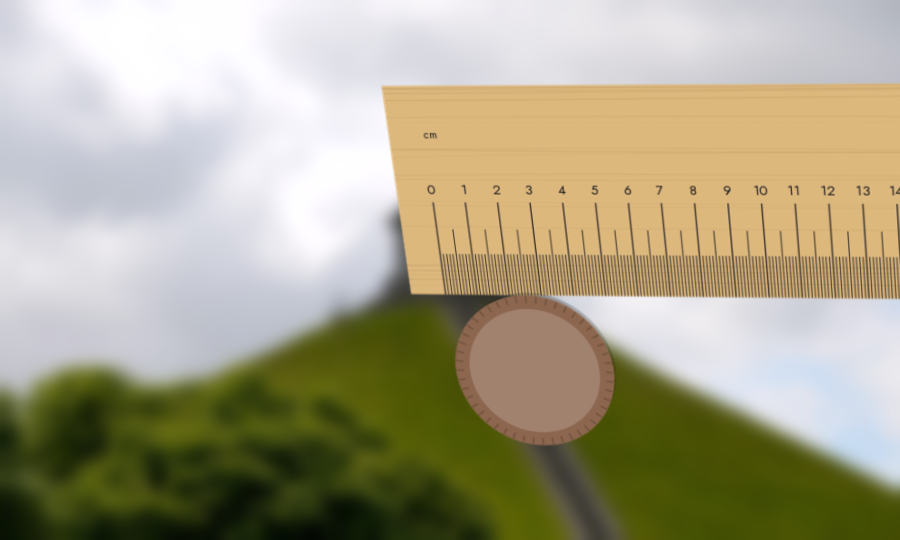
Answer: {"value": 5, "unit": "cm"}
